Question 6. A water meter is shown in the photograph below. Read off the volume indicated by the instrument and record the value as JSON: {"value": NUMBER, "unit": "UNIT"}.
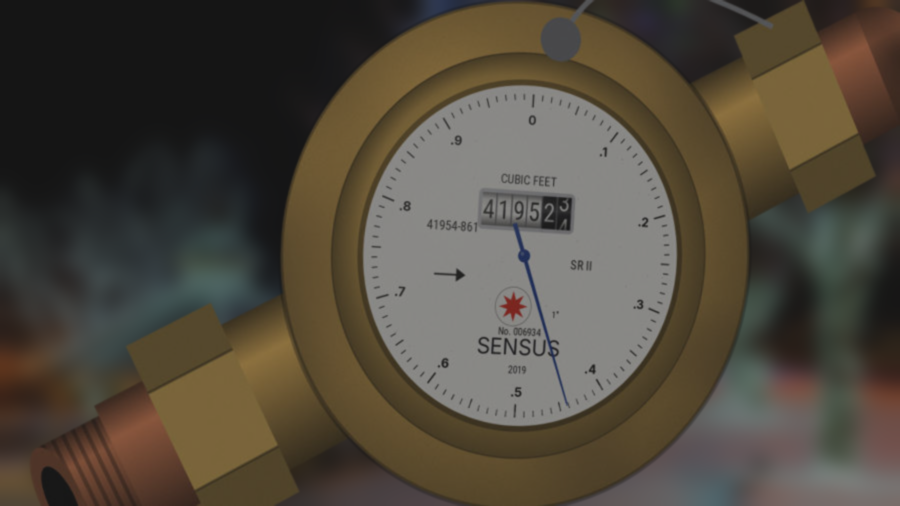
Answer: {"value": 419523.44, "unit": "ft³"}
